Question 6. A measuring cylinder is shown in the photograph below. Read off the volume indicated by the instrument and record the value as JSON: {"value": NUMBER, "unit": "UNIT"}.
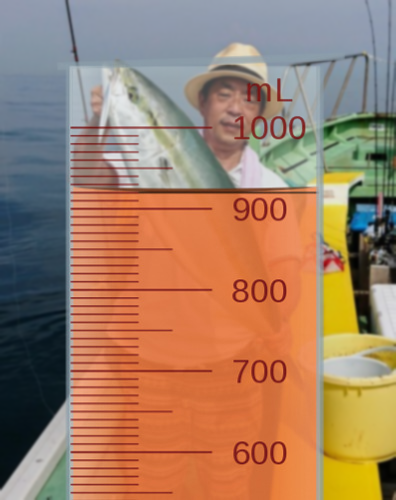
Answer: {"value": 920, "unit": "mL"}
